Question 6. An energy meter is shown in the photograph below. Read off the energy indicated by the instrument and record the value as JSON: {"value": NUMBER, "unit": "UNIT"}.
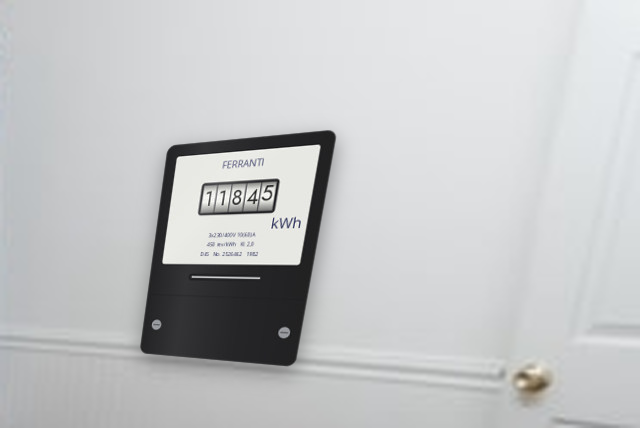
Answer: {"value": 11845, "unit": "kWh"}
